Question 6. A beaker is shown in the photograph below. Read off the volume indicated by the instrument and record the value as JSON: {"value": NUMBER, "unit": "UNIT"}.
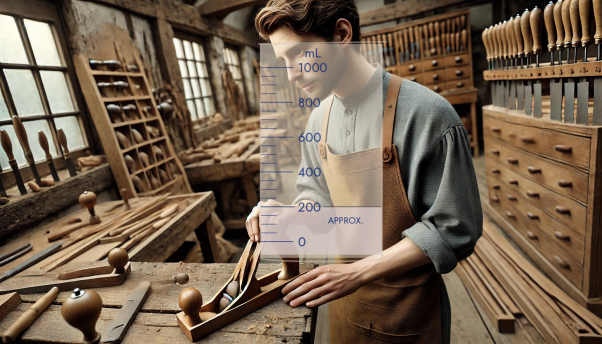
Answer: {"value": 200, "unit": "mL"}
